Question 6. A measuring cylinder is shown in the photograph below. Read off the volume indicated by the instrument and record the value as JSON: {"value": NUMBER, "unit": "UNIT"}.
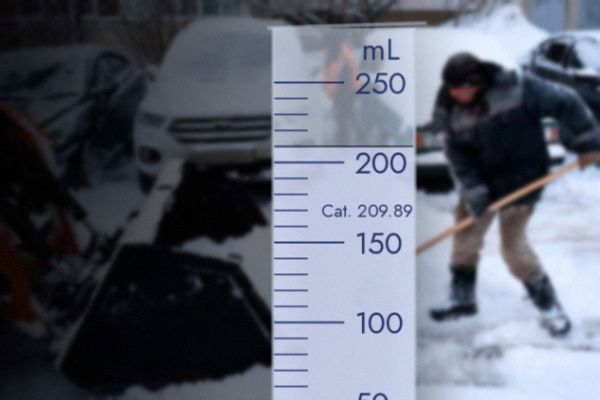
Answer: {"value": 210, "unit": "mL"}
